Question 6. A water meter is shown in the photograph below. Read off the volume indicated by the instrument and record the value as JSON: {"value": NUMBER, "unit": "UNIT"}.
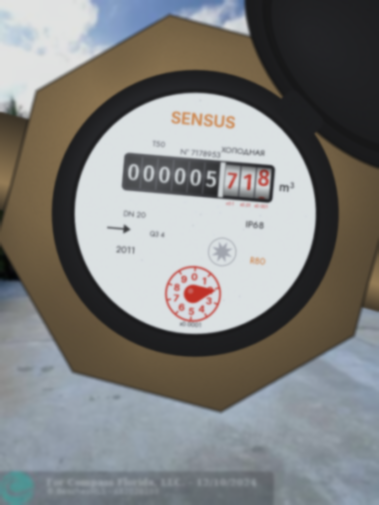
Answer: {"value": 5.7182, "unit": "m³"}
